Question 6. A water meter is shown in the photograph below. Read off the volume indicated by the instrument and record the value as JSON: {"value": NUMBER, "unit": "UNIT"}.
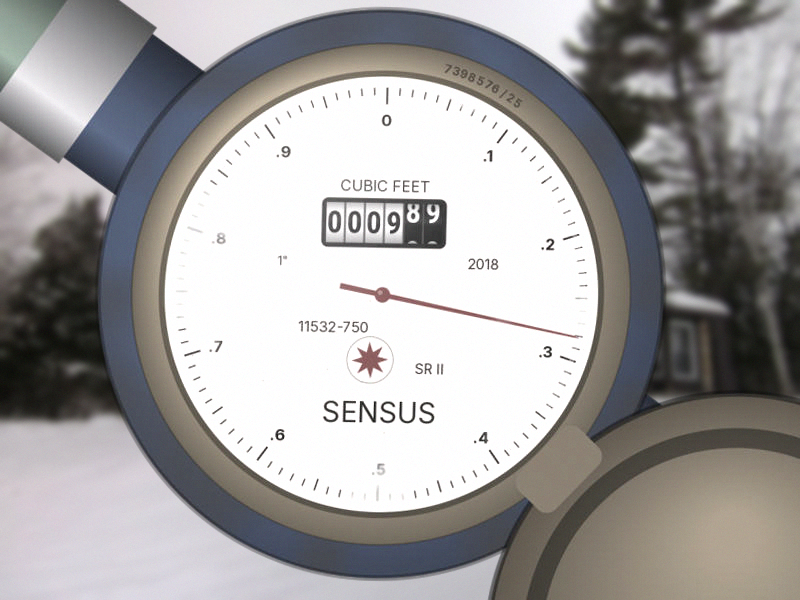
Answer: {"value": 989.28, "unit": "ft³"}
